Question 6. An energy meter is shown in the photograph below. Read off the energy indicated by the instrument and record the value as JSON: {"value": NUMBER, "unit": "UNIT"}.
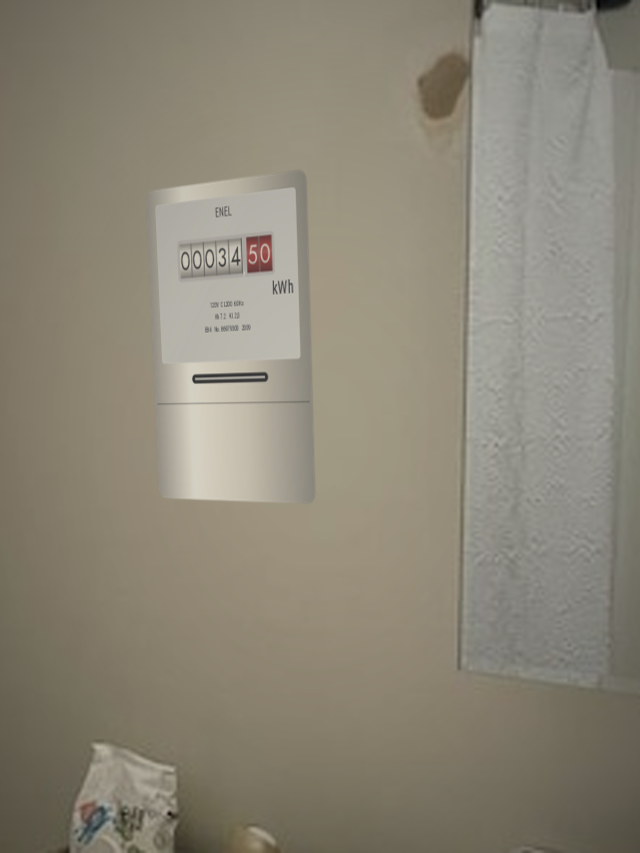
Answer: {"value": 34.50, "unit": "kWh"}
